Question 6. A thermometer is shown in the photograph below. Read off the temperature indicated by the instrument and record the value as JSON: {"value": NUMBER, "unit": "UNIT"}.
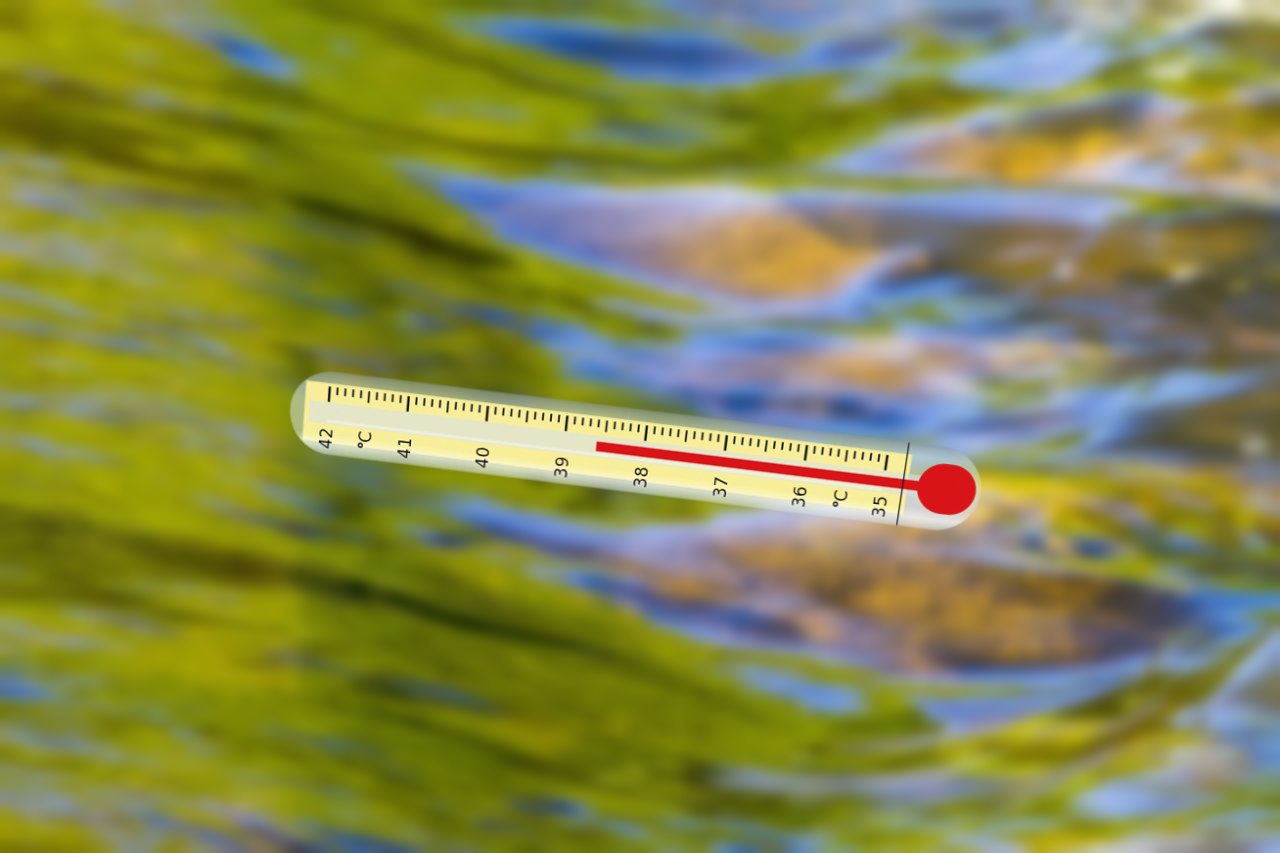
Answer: {"value": 38.6, "unit": "°C"}
